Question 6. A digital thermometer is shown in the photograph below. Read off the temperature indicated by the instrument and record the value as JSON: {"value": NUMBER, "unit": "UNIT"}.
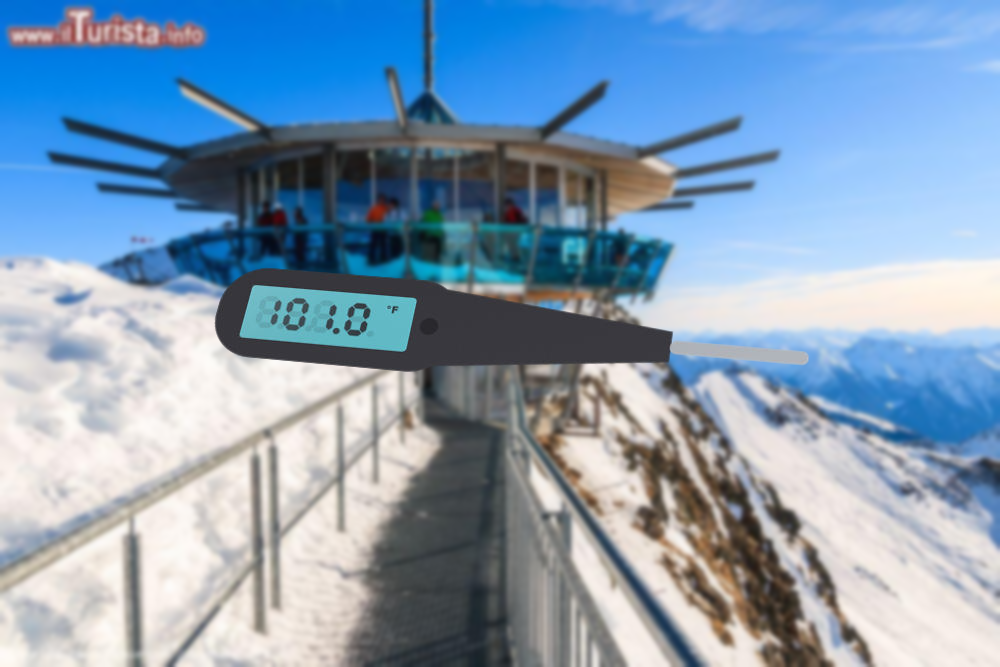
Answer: {"value": 101.0, "unit": "°F"}
